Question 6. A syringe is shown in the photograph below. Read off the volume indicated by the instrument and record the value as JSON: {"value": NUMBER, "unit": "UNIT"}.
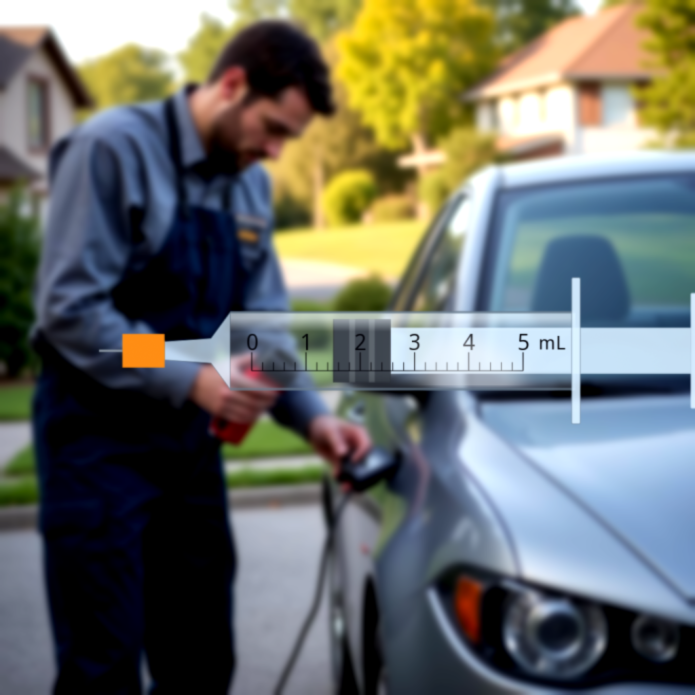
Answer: {"value": 1.5, "unit": "mL"}
